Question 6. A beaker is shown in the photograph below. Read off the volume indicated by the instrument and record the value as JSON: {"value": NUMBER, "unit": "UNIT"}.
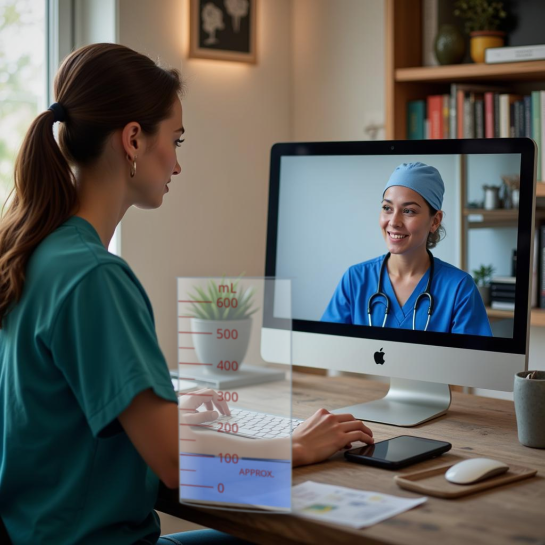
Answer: {"value": 100, "unit": "mL"}
